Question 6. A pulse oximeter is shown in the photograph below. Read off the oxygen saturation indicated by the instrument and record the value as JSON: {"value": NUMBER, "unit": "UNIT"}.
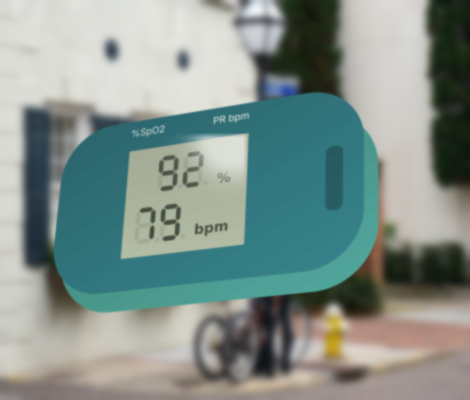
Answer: {"value": 92, "unit": "%"}
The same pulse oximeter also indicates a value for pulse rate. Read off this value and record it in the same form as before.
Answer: {"value": 79, "unit": "bpm"}
